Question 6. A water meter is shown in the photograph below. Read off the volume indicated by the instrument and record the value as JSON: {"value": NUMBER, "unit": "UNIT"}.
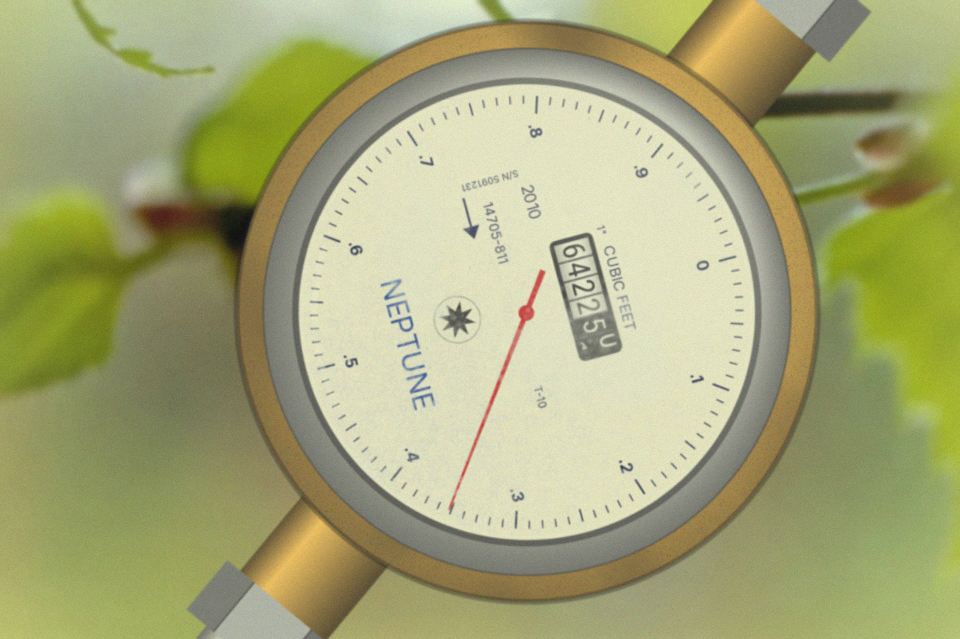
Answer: {"value": 642250.35, "unit": "ft³"}
